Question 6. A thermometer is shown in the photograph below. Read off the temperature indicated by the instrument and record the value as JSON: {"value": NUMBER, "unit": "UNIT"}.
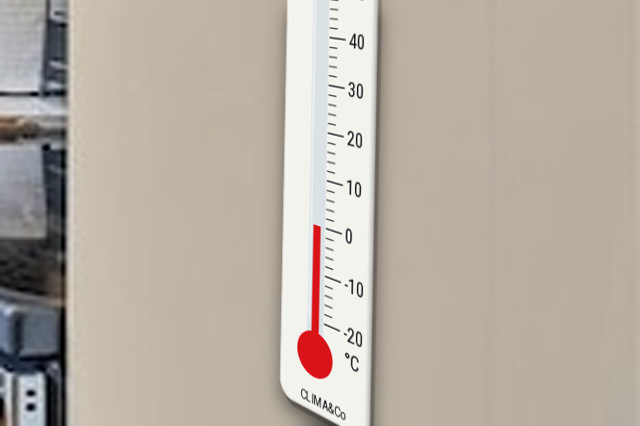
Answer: {"value": 0, "unit": "°C"}
